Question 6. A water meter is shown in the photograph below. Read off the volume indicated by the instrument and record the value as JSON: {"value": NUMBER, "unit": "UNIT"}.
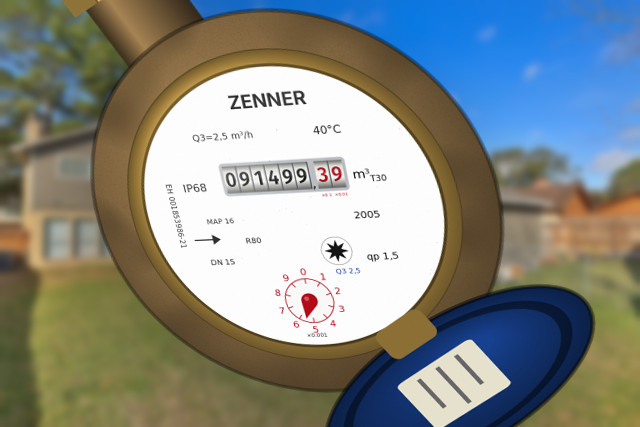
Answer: {"value": 91499.395, "unit": "m³"}
